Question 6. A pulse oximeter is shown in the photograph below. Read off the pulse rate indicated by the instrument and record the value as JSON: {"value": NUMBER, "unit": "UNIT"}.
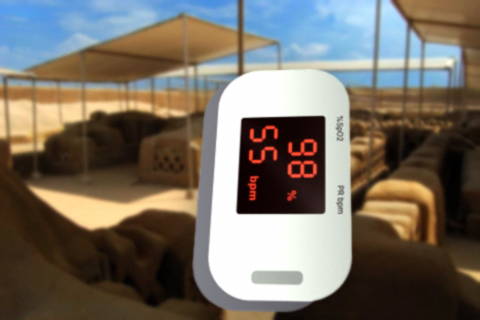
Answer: {"value": 55, "unit": "bpm"}
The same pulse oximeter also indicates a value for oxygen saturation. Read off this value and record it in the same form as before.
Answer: {"value": 98, "unit": "%"}
